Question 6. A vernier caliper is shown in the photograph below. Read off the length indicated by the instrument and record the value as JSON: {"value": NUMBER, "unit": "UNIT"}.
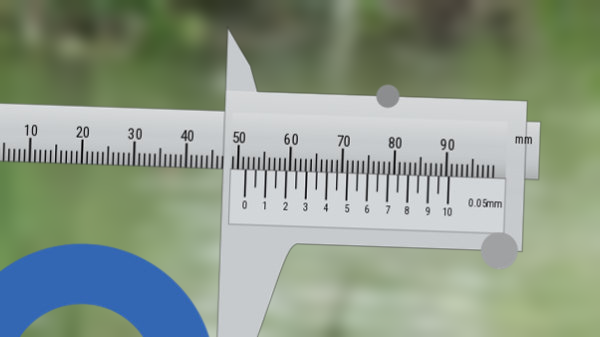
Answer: {"value": 51.5, "unit": "mm"}
